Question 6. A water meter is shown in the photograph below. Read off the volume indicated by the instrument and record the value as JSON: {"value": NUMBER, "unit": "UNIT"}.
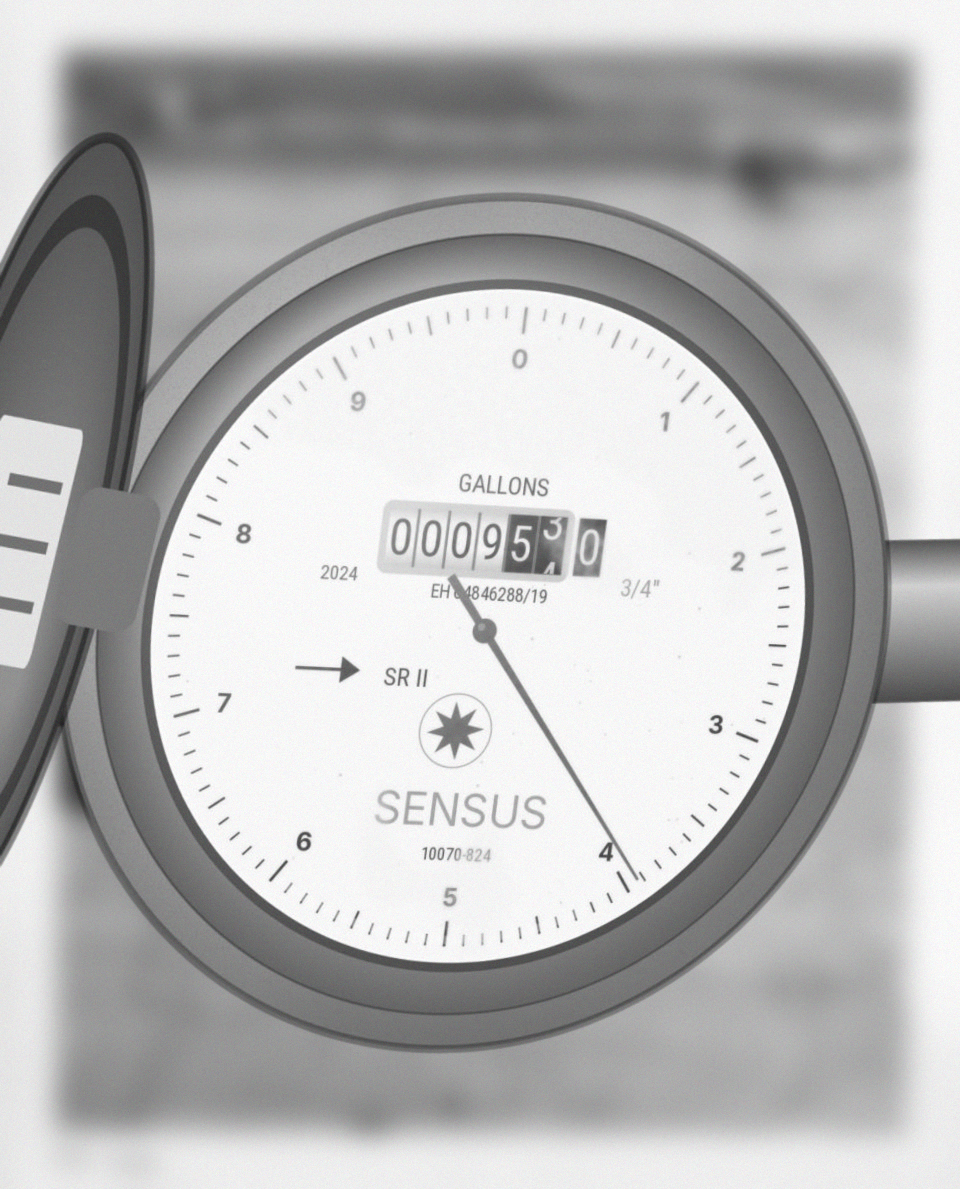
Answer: {"value": 9533.9, "unit": "gal"}
